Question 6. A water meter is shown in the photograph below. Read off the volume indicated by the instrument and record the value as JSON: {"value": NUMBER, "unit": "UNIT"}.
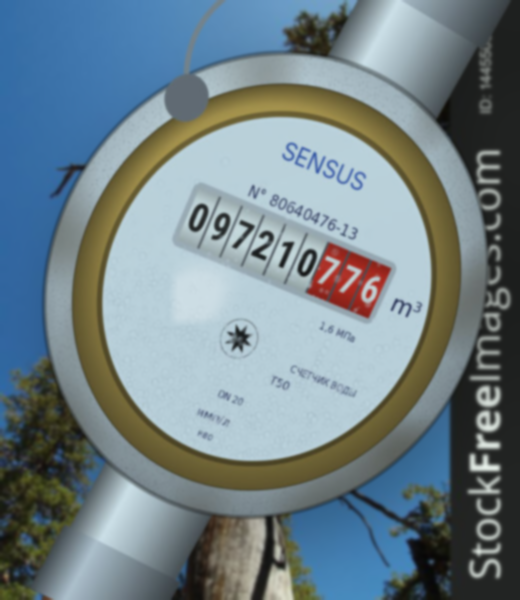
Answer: {"value": 97210.776, "unit": "m³"}
